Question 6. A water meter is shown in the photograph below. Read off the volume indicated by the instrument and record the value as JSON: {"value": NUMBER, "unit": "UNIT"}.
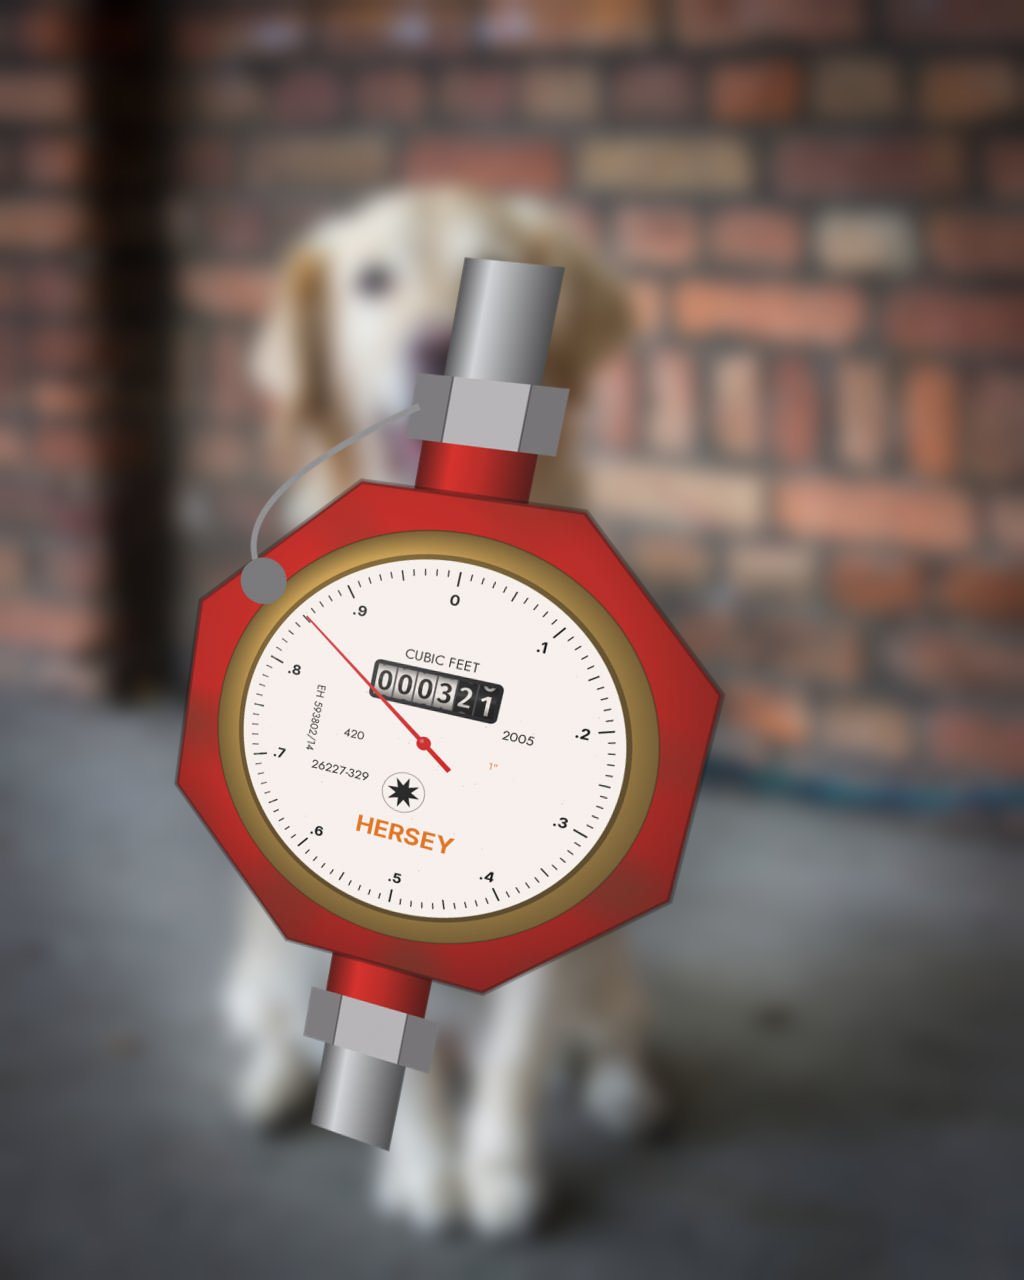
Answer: {"value": 320.85, "unit": "ft³"}
